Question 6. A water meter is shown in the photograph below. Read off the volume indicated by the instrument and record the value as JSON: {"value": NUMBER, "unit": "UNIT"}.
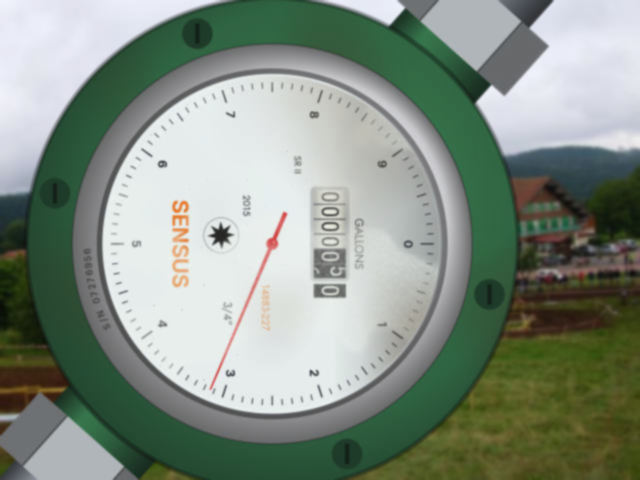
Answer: {"value": 53.1, "unit": "gal"}
